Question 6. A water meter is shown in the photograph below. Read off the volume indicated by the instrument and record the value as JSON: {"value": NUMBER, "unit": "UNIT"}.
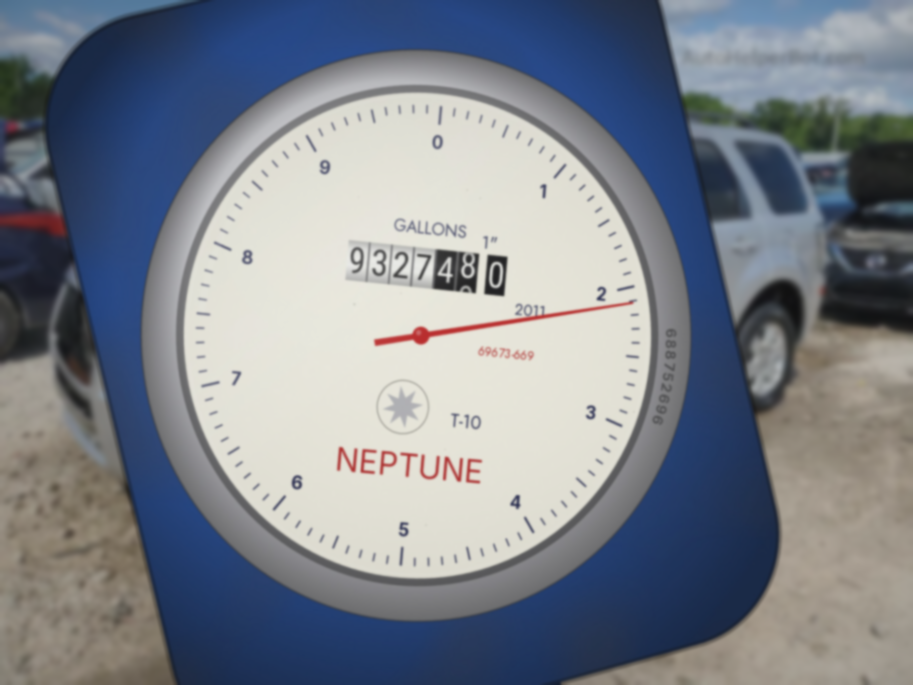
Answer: {"value": 9327482.1, "unit": "gal"}
